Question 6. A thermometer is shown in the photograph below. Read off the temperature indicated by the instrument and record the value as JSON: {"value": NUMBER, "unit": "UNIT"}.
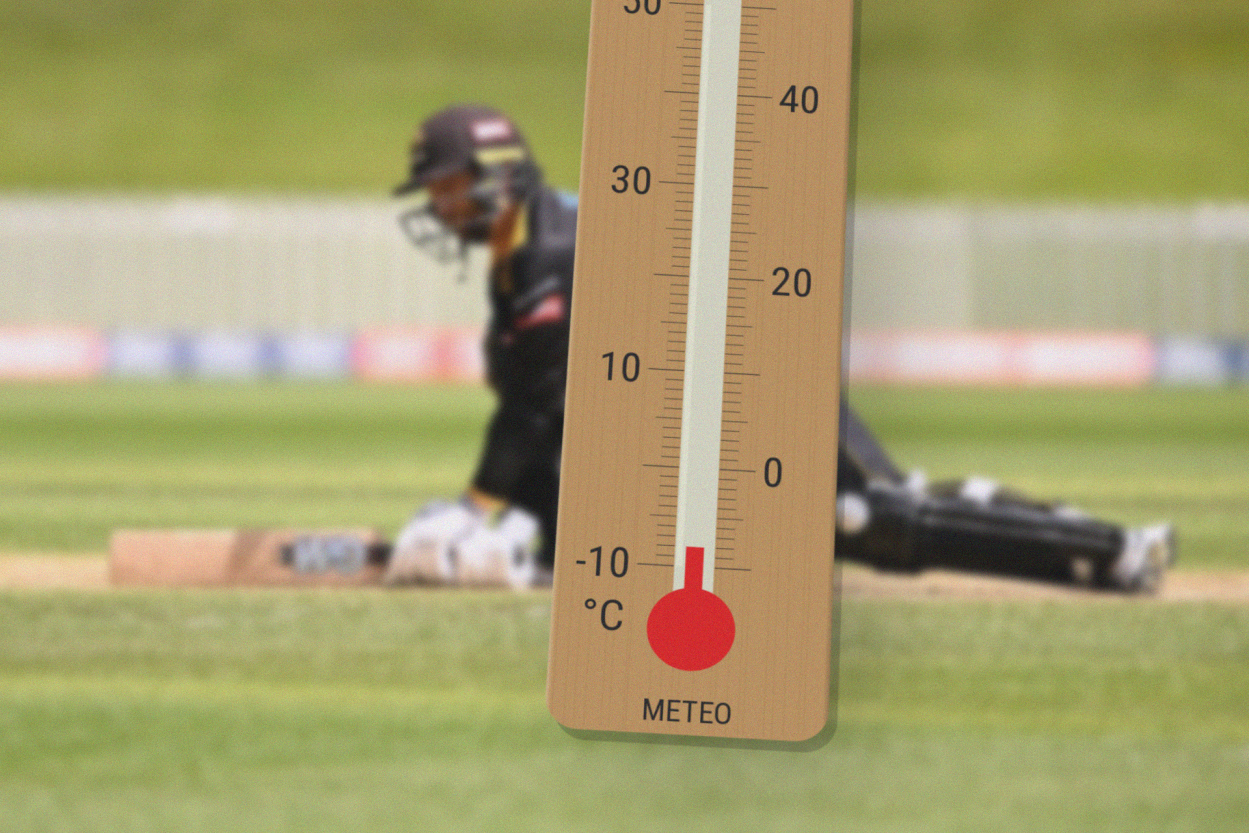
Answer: {"value": -8, "unit": "°C"}
